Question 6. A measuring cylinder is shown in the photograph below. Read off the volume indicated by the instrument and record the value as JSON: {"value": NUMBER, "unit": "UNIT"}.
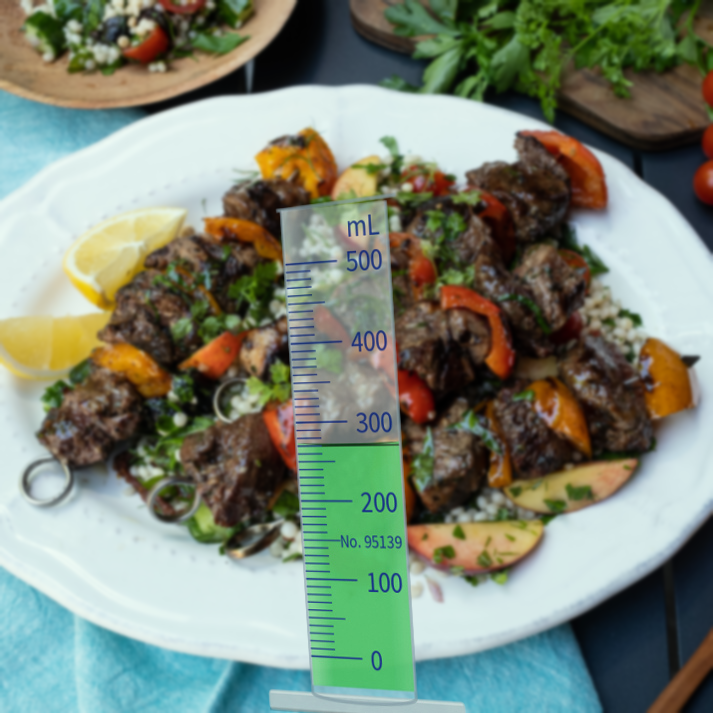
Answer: {"value": 270, "unit": "mL"}
